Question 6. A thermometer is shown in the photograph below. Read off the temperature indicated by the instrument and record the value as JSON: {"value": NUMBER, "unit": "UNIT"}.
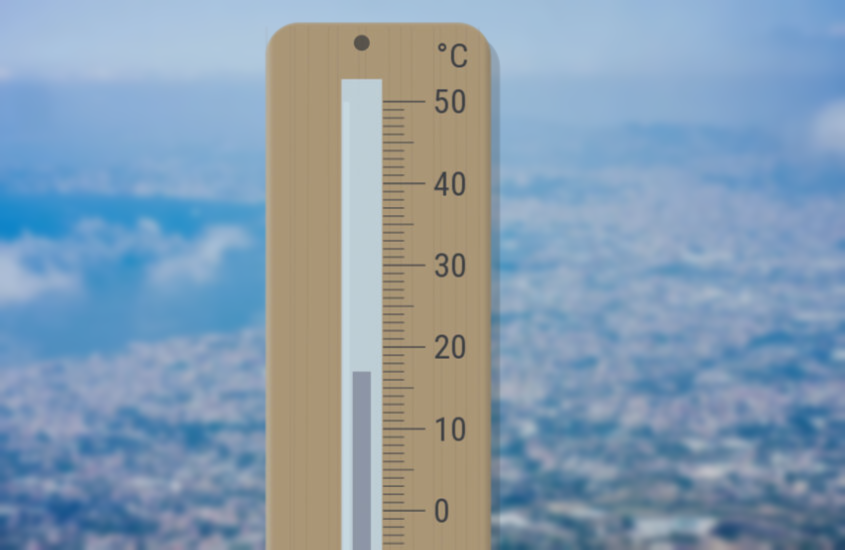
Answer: {"value": 17, "unit": "°C"}
